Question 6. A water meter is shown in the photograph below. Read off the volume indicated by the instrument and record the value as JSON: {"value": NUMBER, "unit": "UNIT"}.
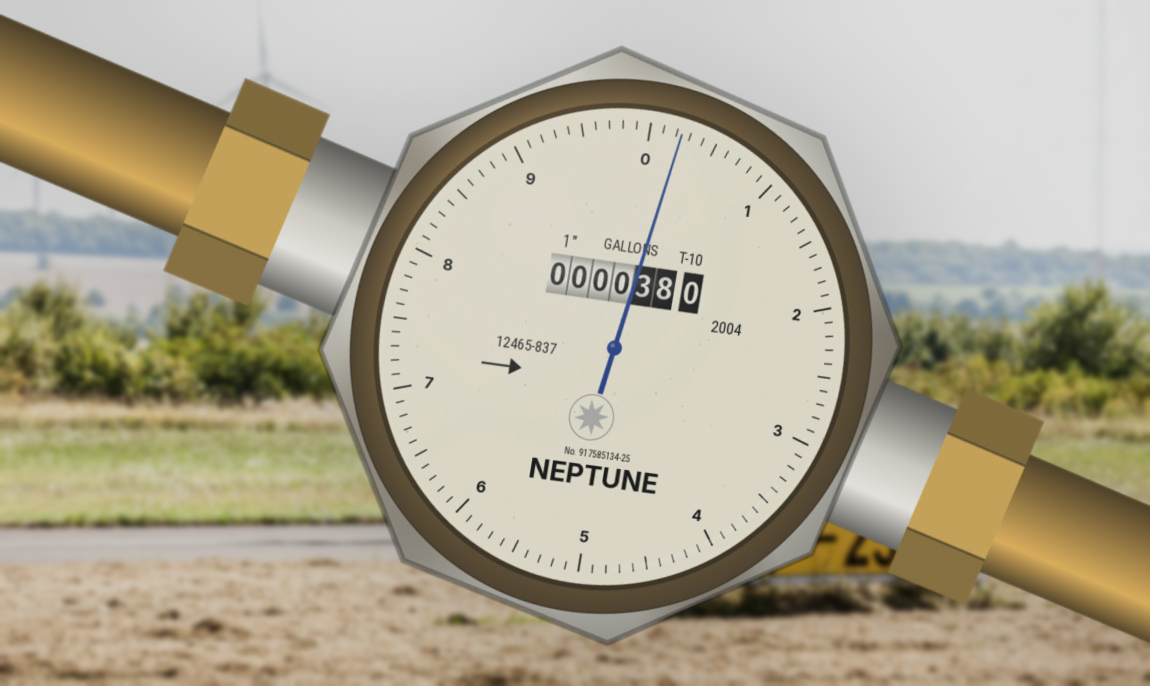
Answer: {"value": 380.2, "unit": "gal"}
